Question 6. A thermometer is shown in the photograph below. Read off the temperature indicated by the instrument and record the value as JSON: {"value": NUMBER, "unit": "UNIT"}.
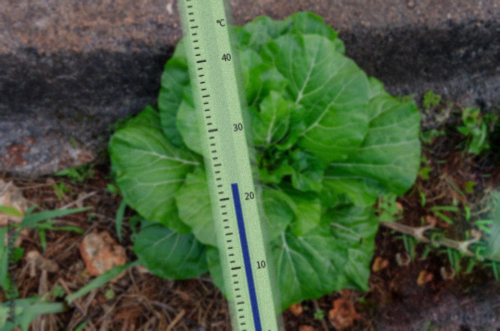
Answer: {"value": 22, "unit": "°C"}
